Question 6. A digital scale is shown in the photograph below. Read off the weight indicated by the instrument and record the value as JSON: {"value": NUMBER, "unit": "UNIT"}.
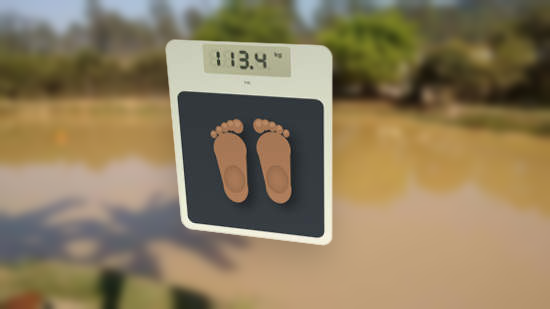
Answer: {"value": 113.4, "unit": "kg"}
